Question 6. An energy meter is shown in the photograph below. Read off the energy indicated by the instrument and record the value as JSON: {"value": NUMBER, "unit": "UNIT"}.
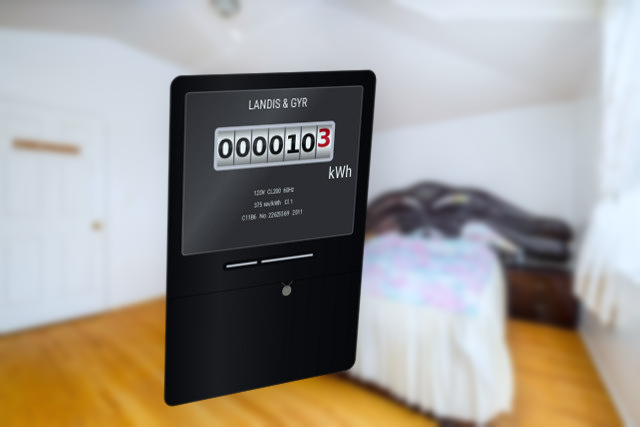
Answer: {"value": 10.3, "unit": "kWh"}
